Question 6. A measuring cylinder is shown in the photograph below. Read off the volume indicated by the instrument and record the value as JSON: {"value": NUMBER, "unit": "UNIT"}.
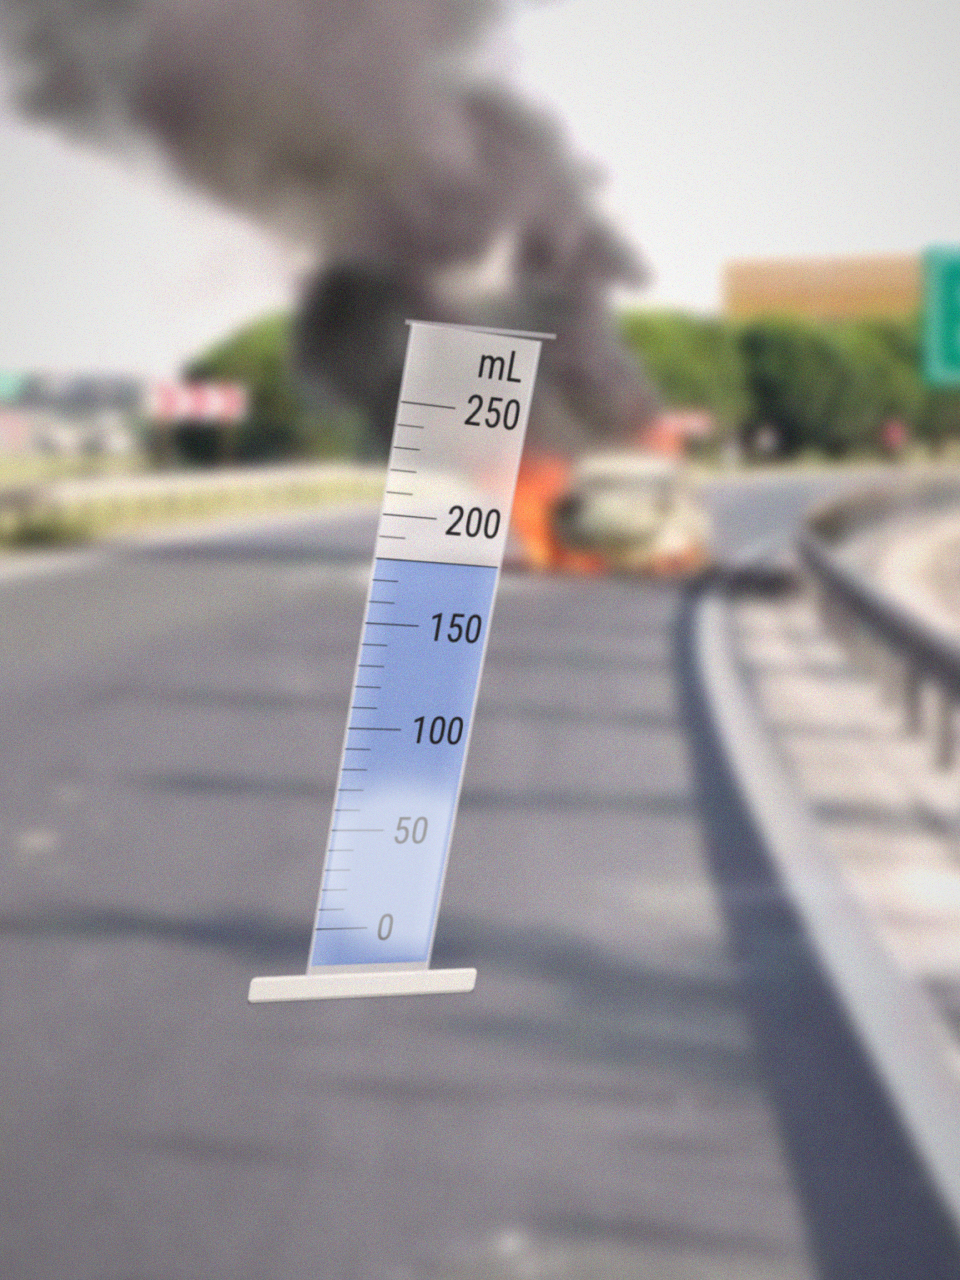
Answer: {"value": 180, "unit": "mL"}
